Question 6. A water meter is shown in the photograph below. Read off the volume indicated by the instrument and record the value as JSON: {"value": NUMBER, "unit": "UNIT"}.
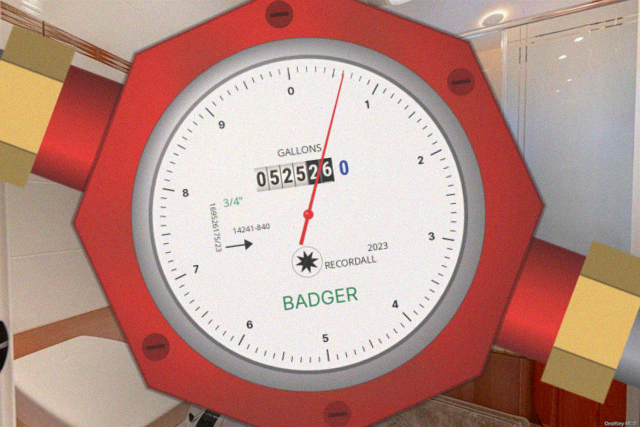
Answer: {"value": 525260.6, "unit": "gal"}
